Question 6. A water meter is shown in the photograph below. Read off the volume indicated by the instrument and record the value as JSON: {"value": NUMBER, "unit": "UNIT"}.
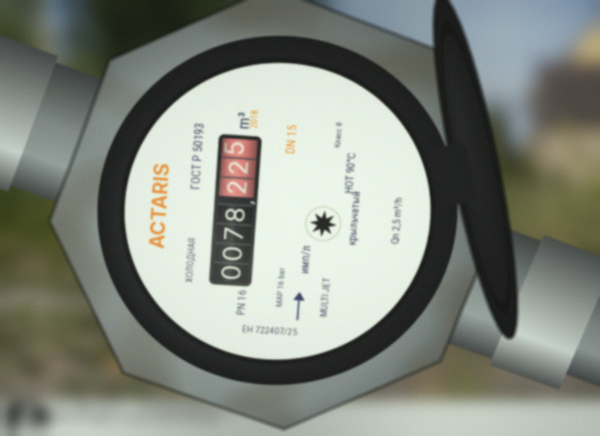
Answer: {"value": 78.225, "unit": "m³"}
